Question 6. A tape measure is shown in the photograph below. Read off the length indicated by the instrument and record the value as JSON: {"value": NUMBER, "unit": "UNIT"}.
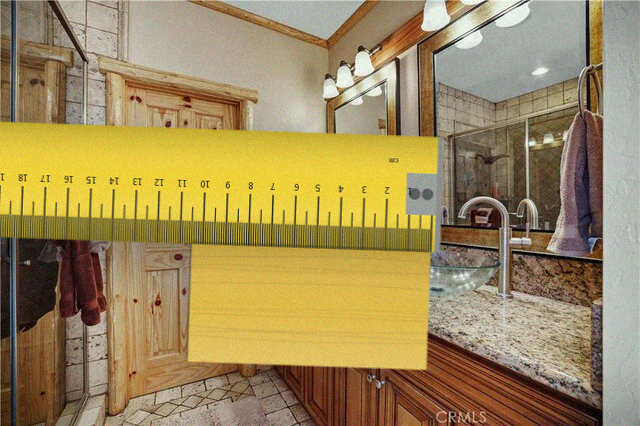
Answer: {"value": 10.5, "unit": "cm"}
